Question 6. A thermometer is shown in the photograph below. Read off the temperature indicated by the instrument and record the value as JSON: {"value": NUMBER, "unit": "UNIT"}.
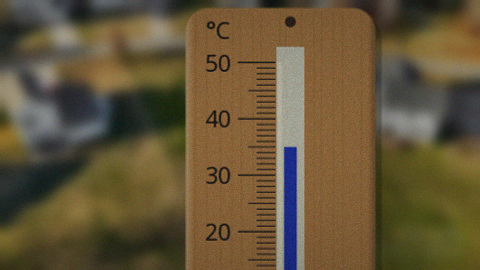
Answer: {"value": 35, "unit": "°C"}
